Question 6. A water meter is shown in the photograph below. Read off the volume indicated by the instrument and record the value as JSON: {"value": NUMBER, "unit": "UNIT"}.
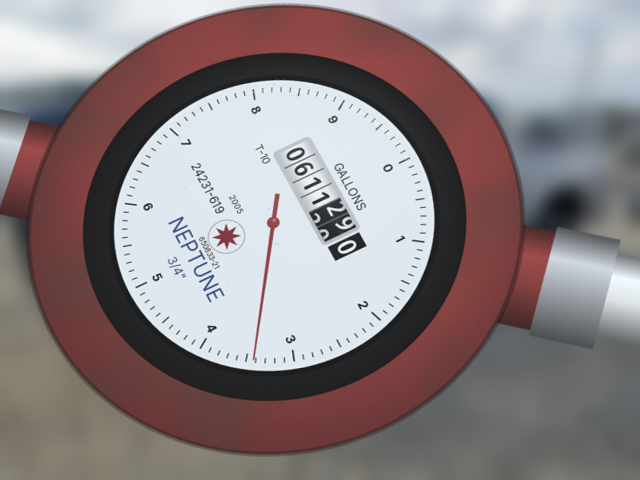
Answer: {"value": 611293.4, "unit": "gal"}
